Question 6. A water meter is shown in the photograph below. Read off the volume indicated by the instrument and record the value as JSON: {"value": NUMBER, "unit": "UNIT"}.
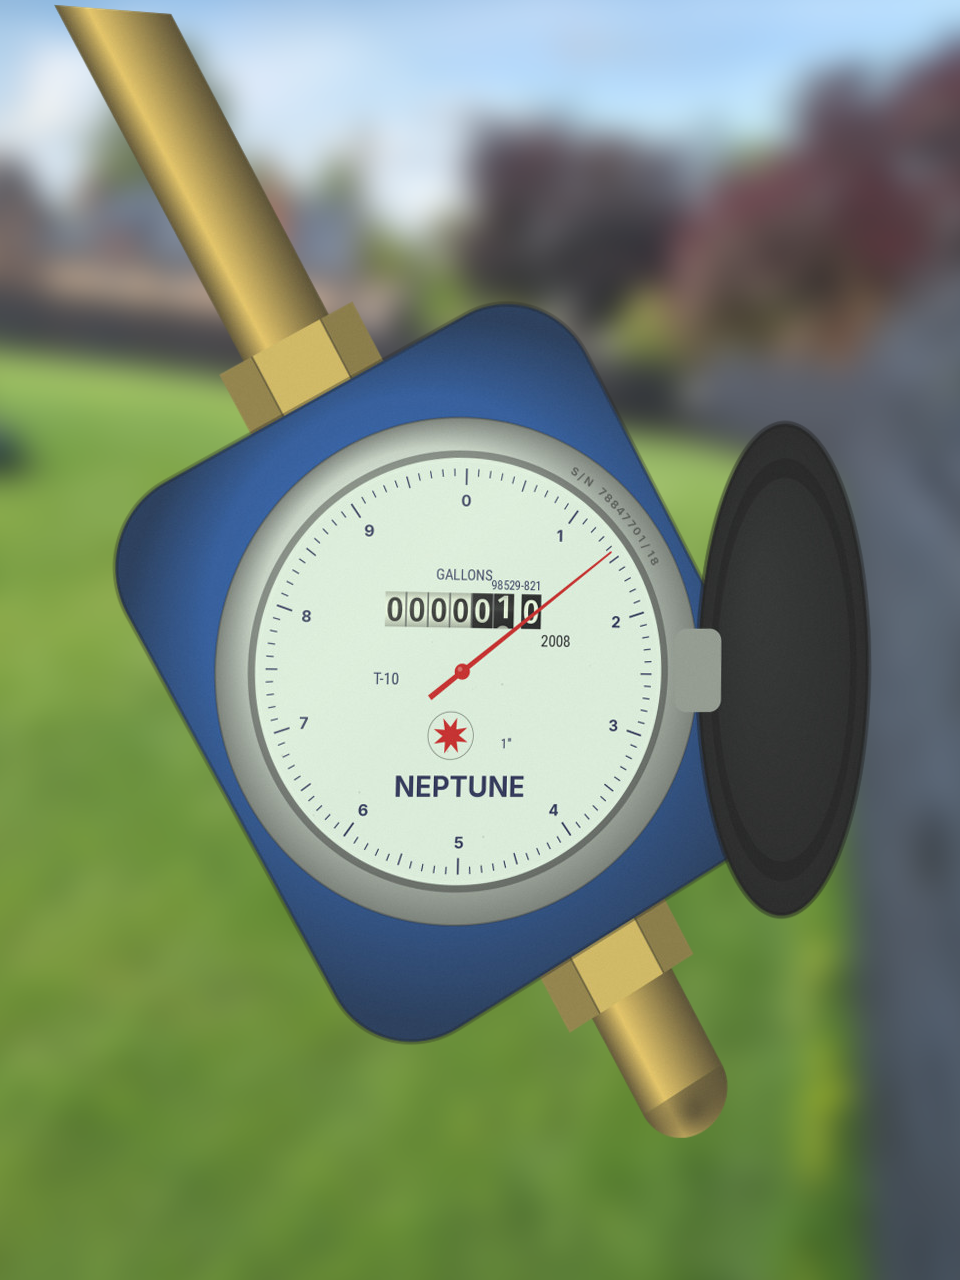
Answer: {"value": 11.4, "unit": "gal"}
